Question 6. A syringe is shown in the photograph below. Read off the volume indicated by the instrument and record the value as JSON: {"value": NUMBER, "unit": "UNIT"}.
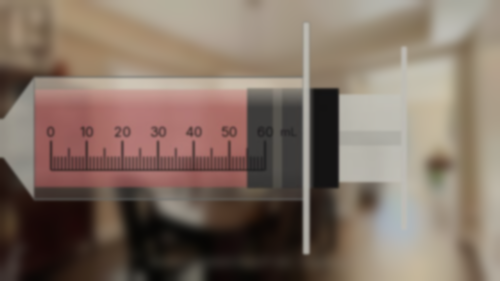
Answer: {"value": 55, "unit": "mL"}
